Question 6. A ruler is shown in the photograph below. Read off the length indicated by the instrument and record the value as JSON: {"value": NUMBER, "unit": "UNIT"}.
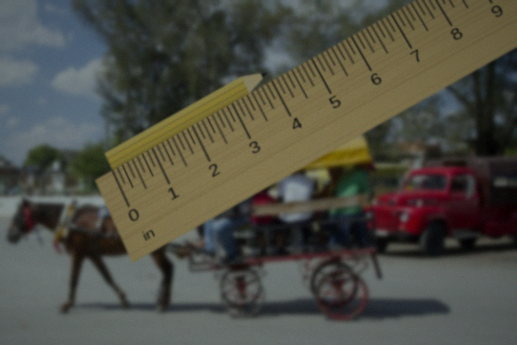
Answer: {"value": 4, "unit": "in"}
